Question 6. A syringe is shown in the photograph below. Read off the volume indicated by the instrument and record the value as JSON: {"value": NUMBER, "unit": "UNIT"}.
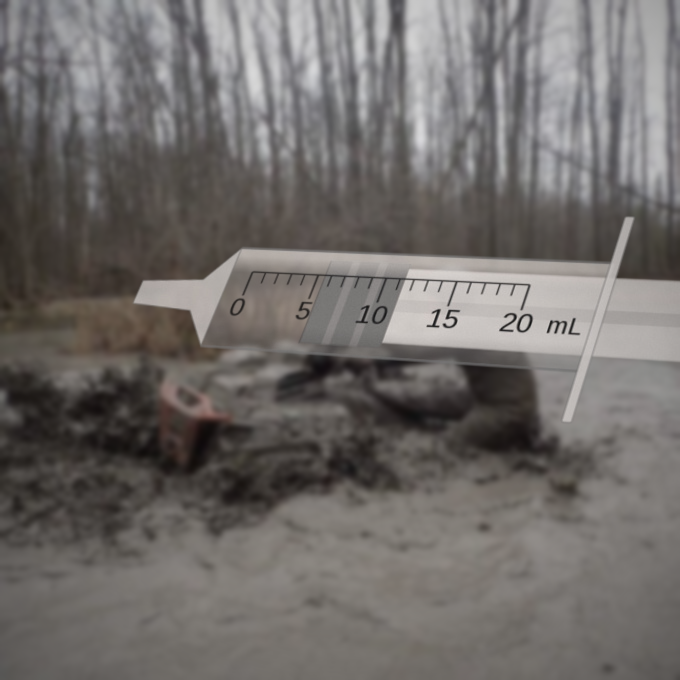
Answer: {"value": 5.5, "unit": "mL"}
